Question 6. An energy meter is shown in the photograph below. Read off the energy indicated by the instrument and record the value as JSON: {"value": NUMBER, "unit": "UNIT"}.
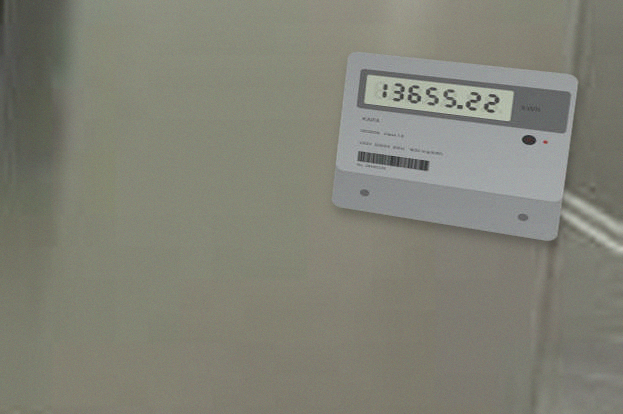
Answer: {"value": 13655.22, "unit": "kWh"}
